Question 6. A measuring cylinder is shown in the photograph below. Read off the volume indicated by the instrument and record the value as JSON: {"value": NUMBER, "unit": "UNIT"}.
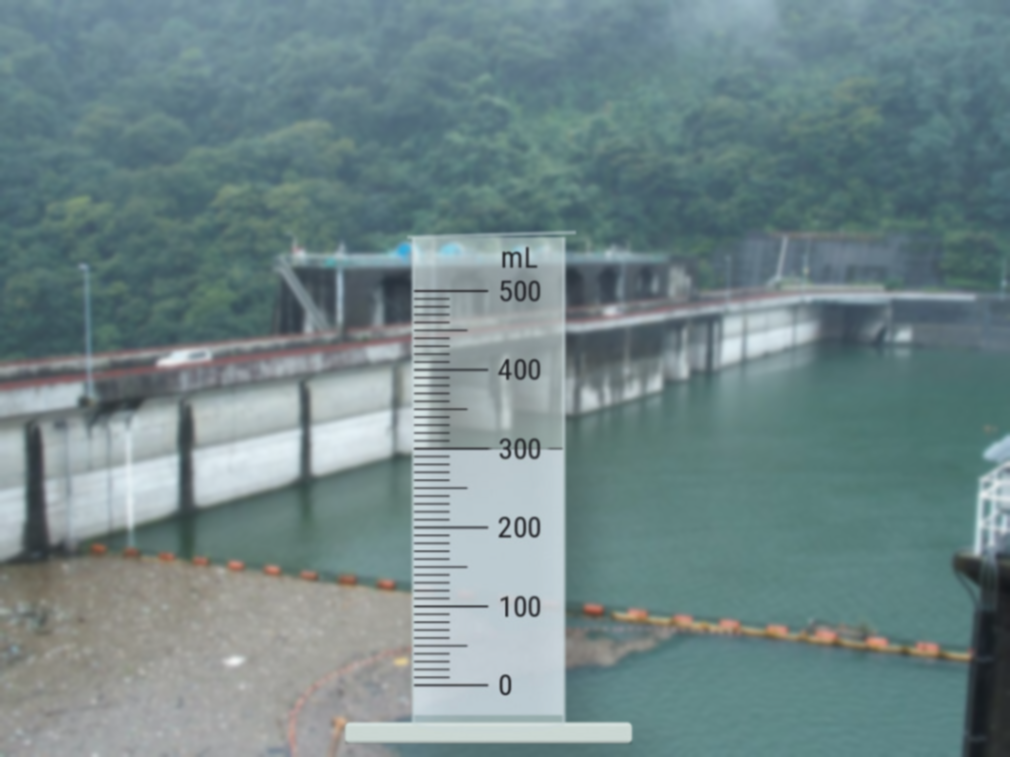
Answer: {"value": 300, "unit": "mL"}
